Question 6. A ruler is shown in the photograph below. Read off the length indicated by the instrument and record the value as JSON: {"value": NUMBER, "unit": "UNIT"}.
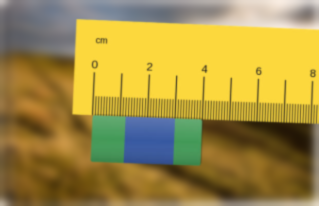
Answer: {"value": 4, "unit": "cm"}
